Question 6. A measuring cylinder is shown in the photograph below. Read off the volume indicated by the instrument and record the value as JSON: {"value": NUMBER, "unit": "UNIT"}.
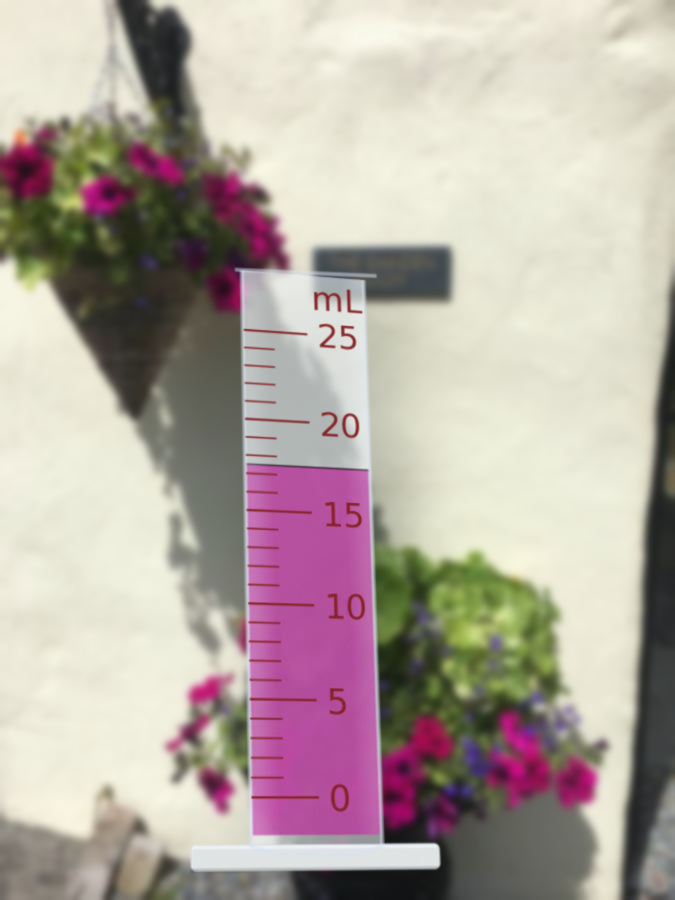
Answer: {"value": 17.5, "unit": "mL"}
